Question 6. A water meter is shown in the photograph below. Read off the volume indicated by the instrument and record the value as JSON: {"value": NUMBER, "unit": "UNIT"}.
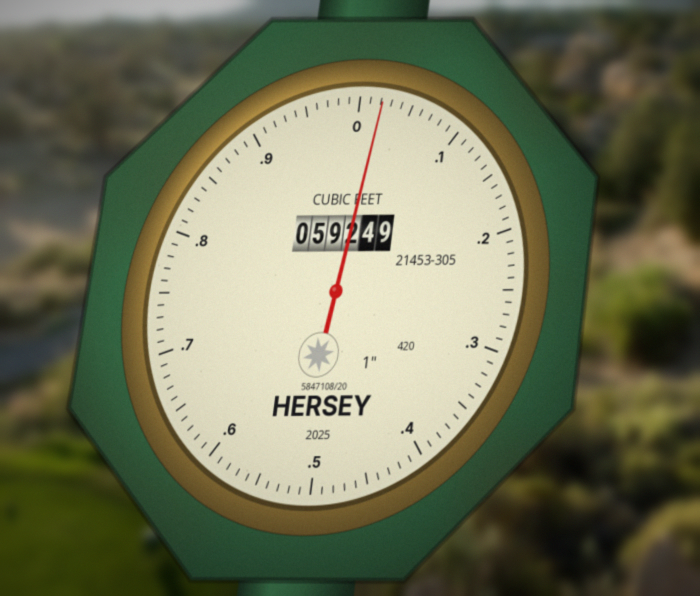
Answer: {"value": 59249.02, "unit": "ft³"}
